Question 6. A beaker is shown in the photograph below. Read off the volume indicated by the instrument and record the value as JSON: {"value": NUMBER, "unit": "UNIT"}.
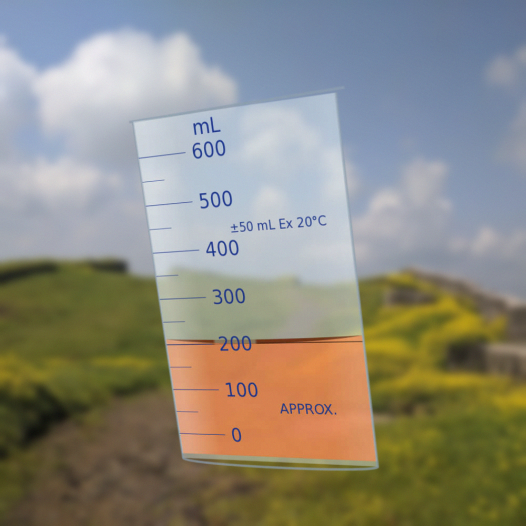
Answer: {"value": 200, "unit": "mL"}
